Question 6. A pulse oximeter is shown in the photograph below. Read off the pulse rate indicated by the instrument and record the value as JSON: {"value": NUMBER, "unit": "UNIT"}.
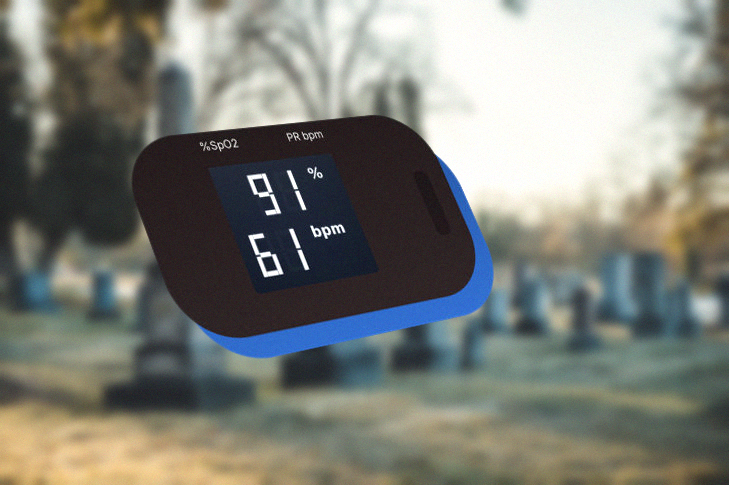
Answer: {"value": 61, "unit": "bpm"}
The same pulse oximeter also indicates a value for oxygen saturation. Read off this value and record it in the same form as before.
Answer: {"value": 91, "unit": "%"}
